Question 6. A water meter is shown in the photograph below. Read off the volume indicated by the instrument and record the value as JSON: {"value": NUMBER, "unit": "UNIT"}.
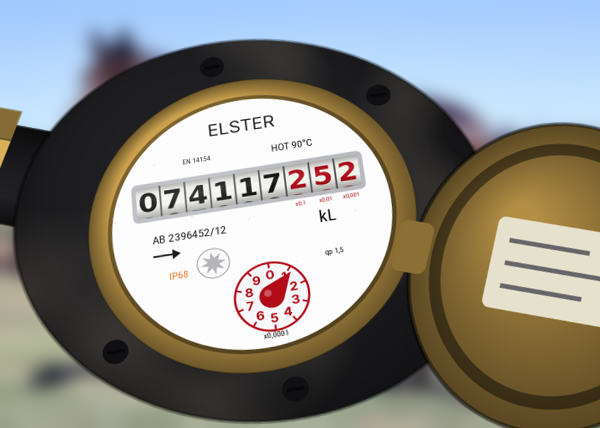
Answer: {"value": 74117.2521, "unit": "kL"}
